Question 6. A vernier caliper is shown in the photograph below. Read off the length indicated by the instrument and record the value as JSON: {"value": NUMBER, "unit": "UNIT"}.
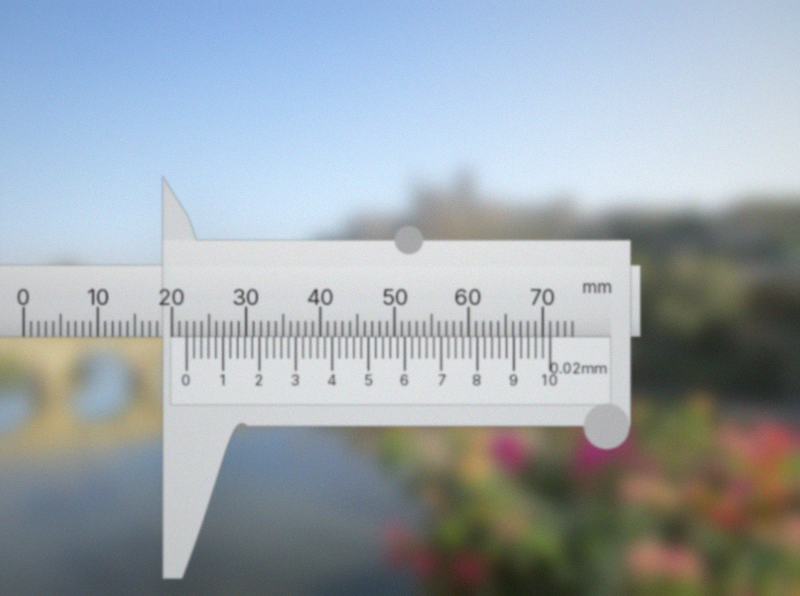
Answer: {"value": 22.0, "unit": "mm"}
